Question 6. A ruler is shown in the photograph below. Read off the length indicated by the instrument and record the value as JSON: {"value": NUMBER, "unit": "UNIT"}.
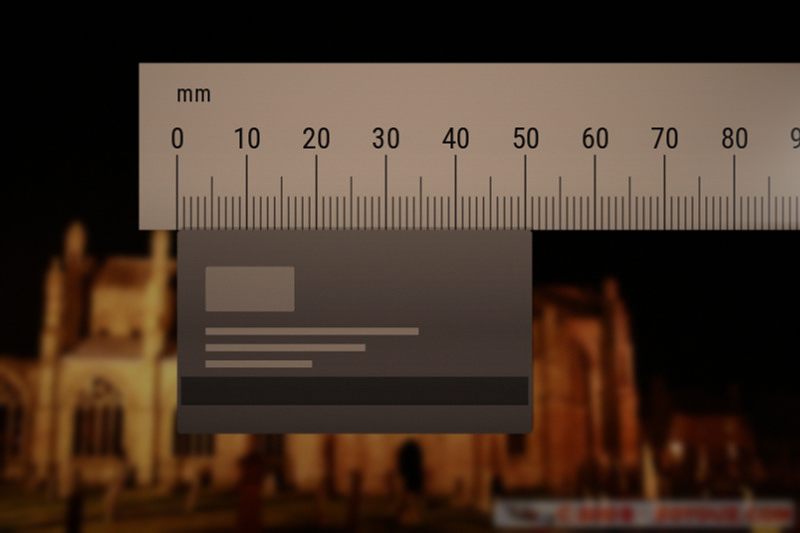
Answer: {"value": 51, "unit": "mm"}
